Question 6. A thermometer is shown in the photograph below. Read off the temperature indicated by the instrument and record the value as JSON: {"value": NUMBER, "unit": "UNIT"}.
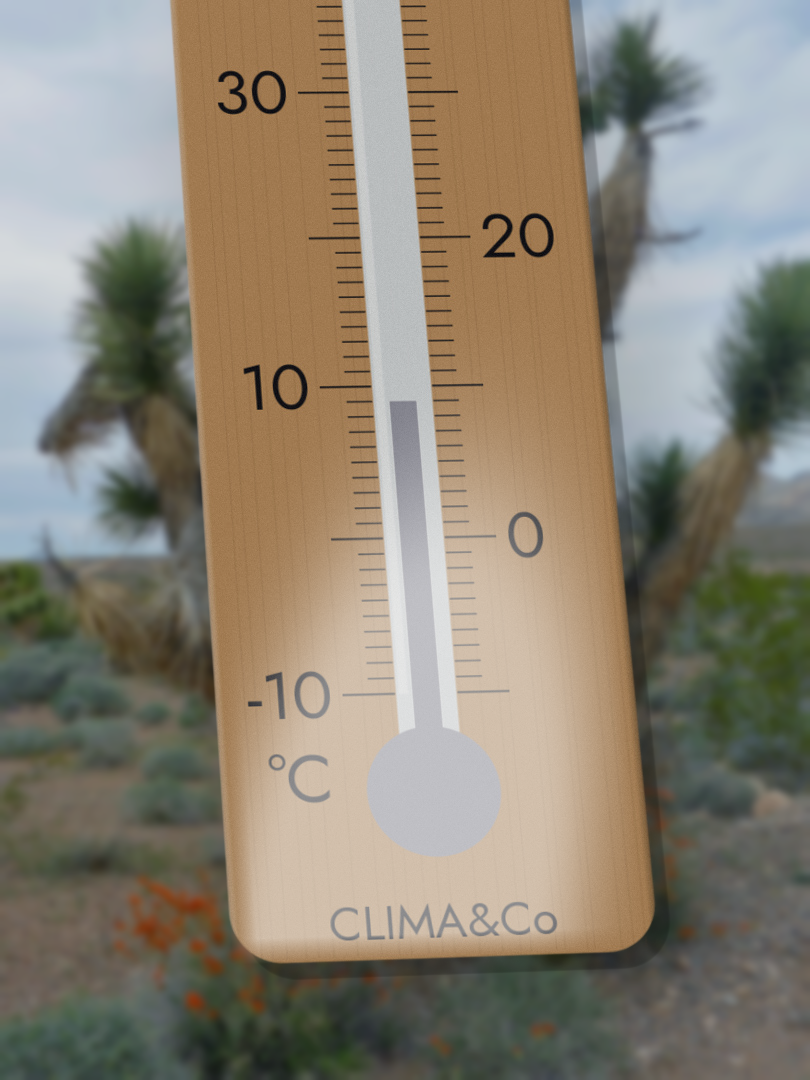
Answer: {"value": 9, "unit": "°C"}
